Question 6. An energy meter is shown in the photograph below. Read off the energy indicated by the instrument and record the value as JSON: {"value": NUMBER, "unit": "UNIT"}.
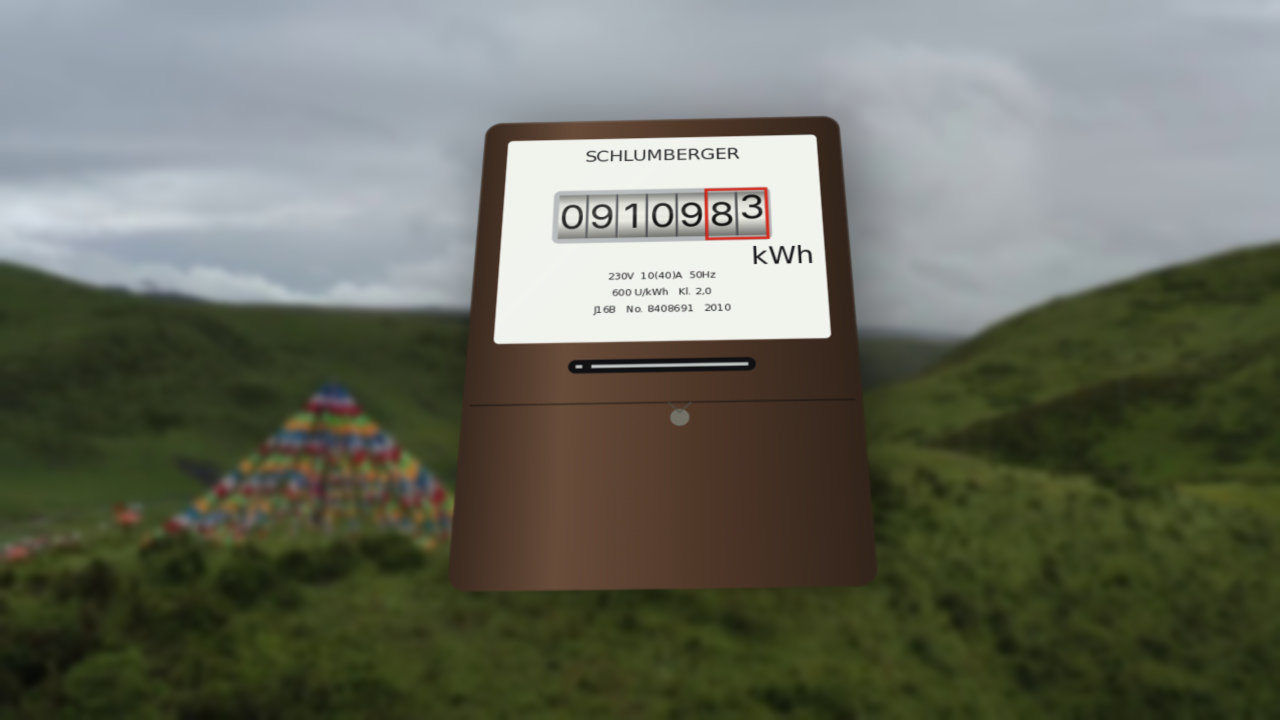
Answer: {"value": 9109.83, "unit": "kWh"}
